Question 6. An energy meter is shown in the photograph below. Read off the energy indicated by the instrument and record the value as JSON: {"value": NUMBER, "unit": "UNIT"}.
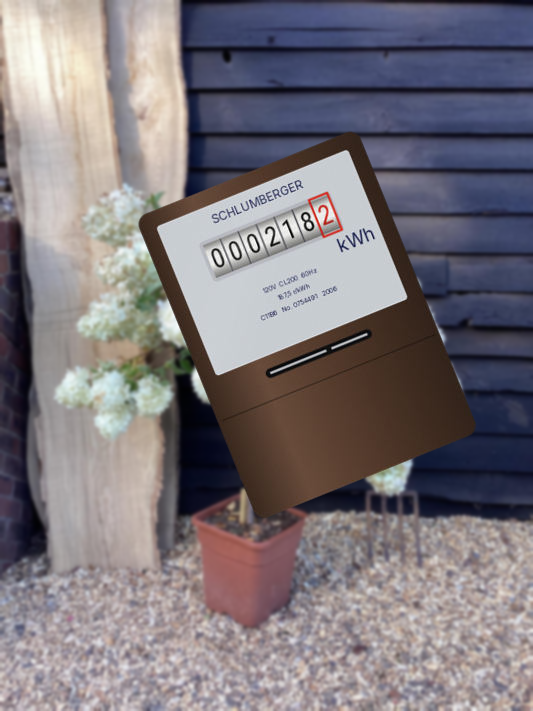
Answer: {"value": 218.2, "unit": "kWh"}
